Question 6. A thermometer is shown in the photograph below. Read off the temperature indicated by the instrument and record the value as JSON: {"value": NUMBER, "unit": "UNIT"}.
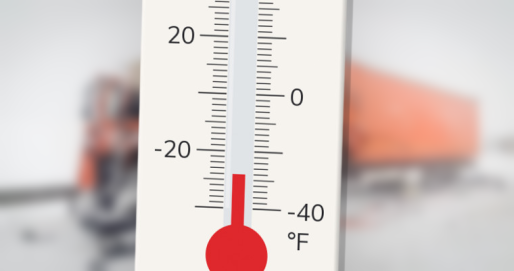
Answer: {"value": -28, "unit": "°F"}
